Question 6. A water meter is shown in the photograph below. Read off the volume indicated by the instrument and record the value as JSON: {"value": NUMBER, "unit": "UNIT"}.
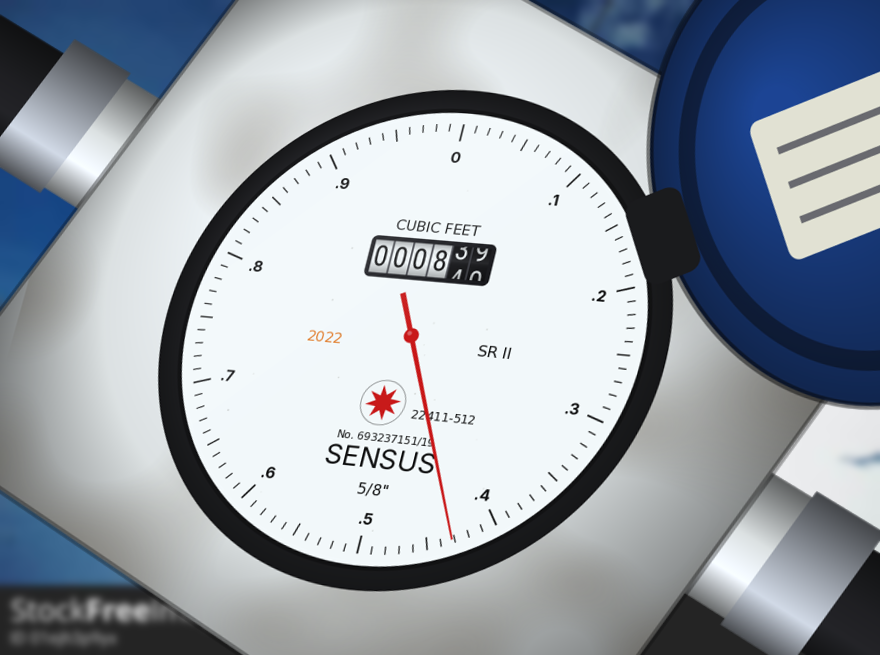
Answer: {"value": 839.43, "unit": "ft³"}
